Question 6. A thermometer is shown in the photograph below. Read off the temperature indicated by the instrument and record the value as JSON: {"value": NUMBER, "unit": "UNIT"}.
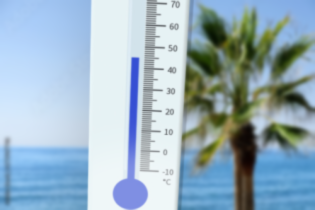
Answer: {"value": 45, "unit": "°C"}
